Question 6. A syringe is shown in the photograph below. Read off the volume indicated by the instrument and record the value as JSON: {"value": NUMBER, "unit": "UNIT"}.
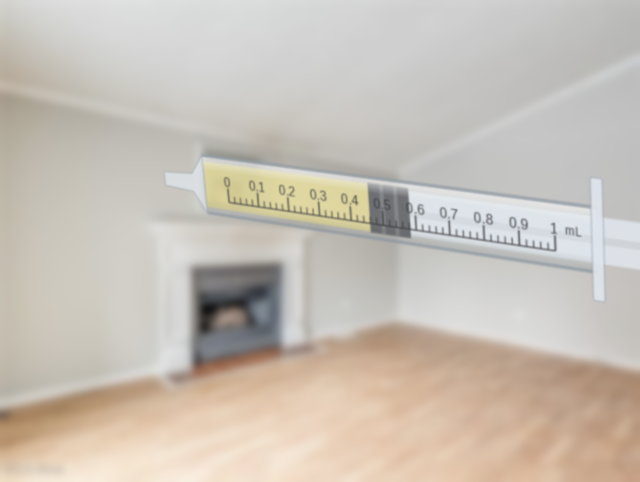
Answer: {"value": 0.46, "unit": "mL"}
